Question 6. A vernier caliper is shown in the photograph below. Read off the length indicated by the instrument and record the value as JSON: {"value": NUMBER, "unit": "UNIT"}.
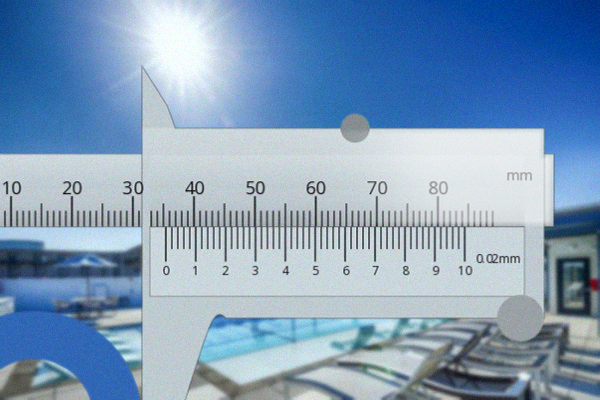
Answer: {"value": 35.4, "unit": "mm"}
